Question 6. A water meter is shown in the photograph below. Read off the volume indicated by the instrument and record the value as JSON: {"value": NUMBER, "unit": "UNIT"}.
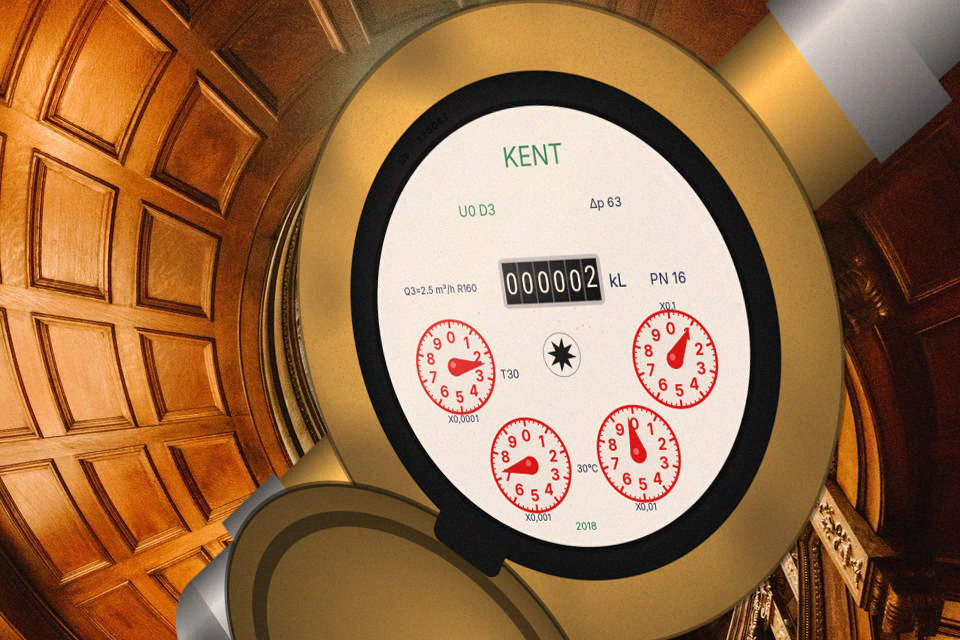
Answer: {"value": 2.0972, "unit": "kL"}
